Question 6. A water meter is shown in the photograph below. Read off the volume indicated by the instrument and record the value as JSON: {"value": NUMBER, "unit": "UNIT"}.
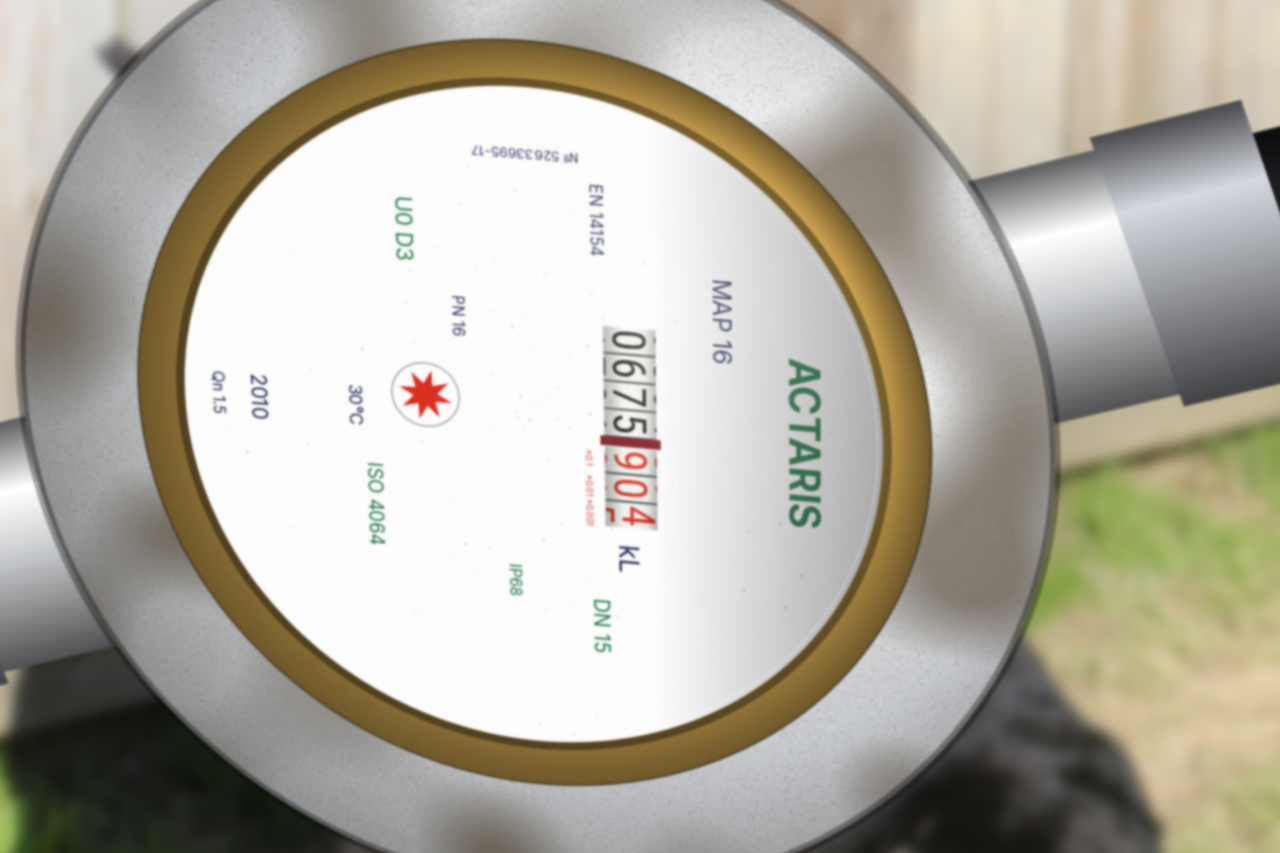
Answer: {"value": 675.904, "unit": "kL"}
